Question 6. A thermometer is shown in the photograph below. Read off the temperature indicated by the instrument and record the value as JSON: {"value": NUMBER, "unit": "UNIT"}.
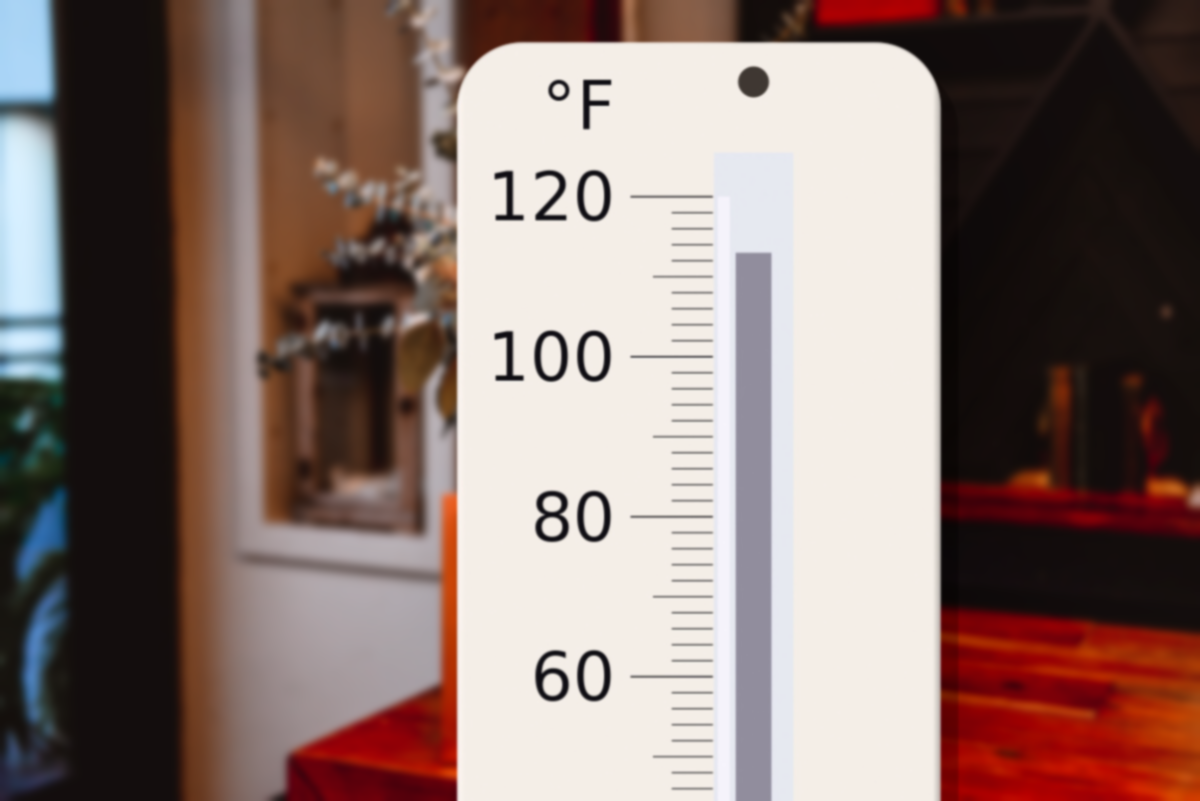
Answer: {"value": 113, "unit": "°F"}
